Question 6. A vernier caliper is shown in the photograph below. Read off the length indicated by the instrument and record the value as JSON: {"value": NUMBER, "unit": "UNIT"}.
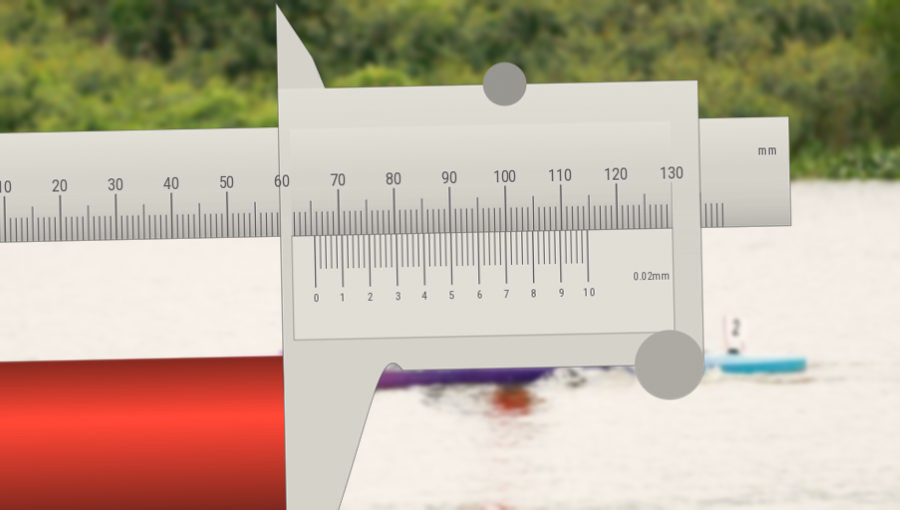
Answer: {"value": 65.6, "unit": "mm"}
